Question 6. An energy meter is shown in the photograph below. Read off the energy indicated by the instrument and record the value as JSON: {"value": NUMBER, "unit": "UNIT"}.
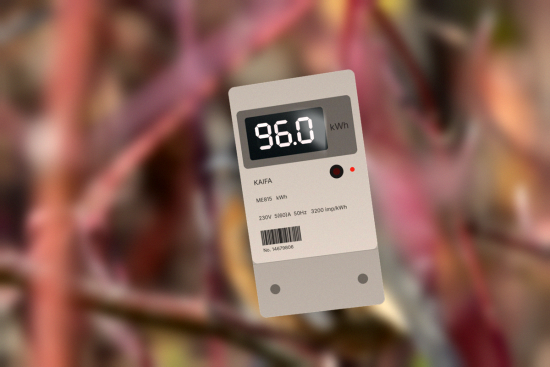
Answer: {"value": 96.0, "unit": "kWh"}
